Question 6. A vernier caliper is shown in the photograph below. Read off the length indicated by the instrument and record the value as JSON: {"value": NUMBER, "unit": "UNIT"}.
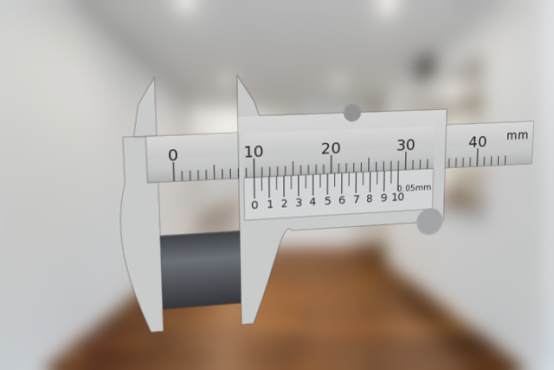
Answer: {"value": 10.0, "unit": "mm"}
